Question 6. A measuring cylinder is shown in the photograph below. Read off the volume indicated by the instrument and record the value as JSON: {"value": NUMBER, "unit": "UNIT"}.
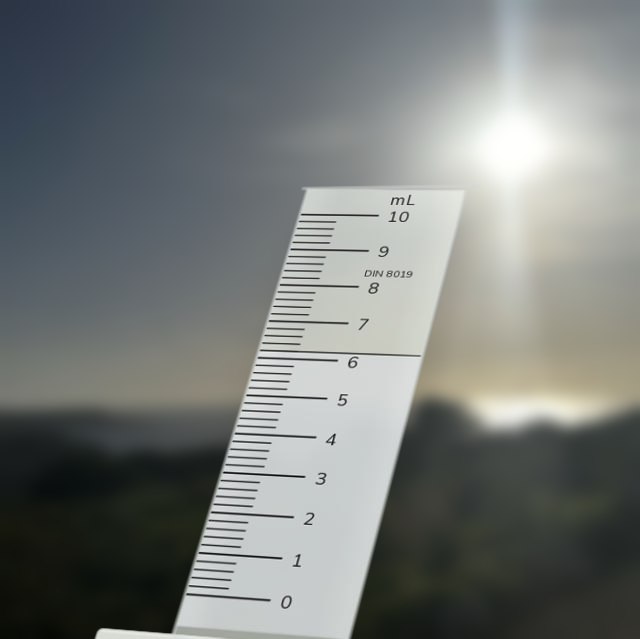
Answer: {"value": 6.2, "unit": "mL"}
